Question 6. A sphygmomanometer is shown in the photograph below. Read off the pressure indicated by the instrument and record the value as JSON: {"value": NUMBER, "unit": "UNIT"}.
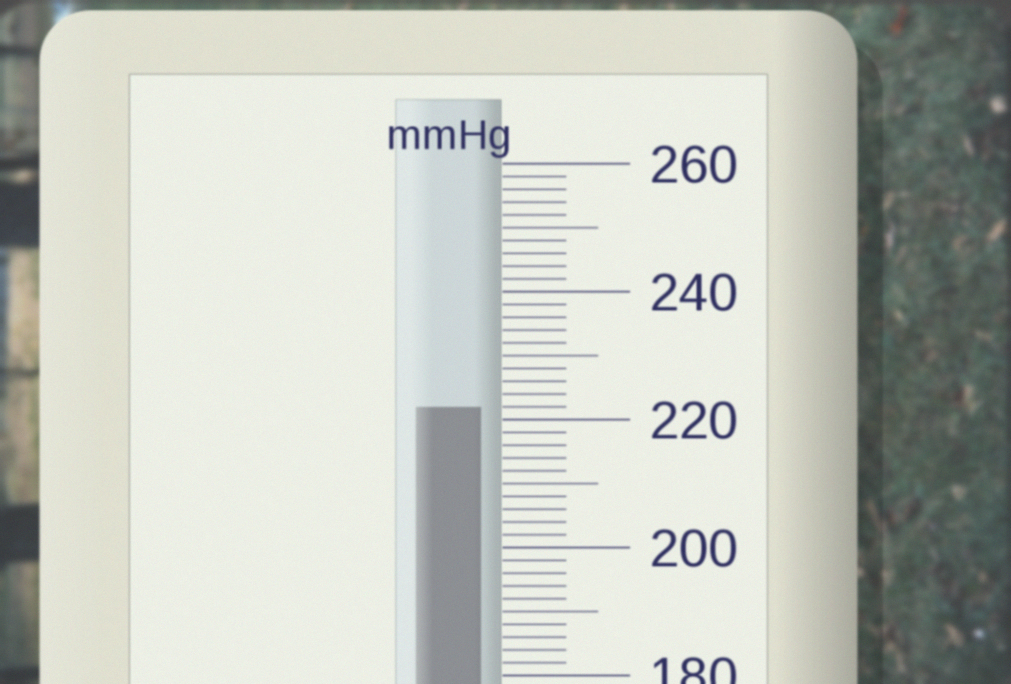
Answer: {"value": 222, "unit": "mmHg"}
